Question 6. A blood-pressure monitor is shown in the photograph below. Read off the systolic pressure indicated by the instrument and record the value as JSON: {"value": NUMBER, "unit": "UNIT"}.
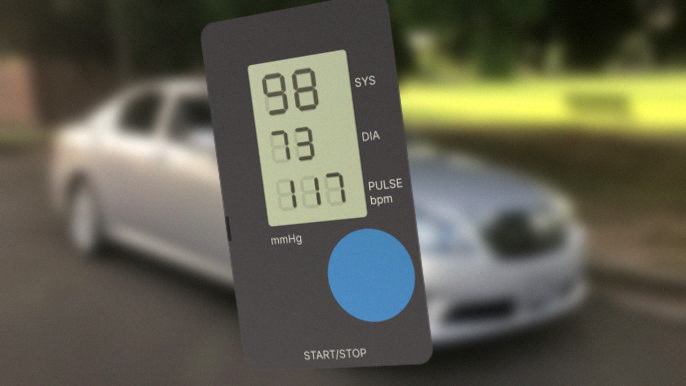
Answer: {"value": 98, "unit": "mmHg"}
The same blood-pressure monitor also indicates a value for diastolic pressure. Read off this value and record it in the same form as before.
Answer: {"value": 73, "unit": "mmHg"}
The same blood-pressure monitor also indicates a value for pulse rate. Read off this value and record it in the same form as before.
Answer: {"value": 117, "unit": "bpm"}
